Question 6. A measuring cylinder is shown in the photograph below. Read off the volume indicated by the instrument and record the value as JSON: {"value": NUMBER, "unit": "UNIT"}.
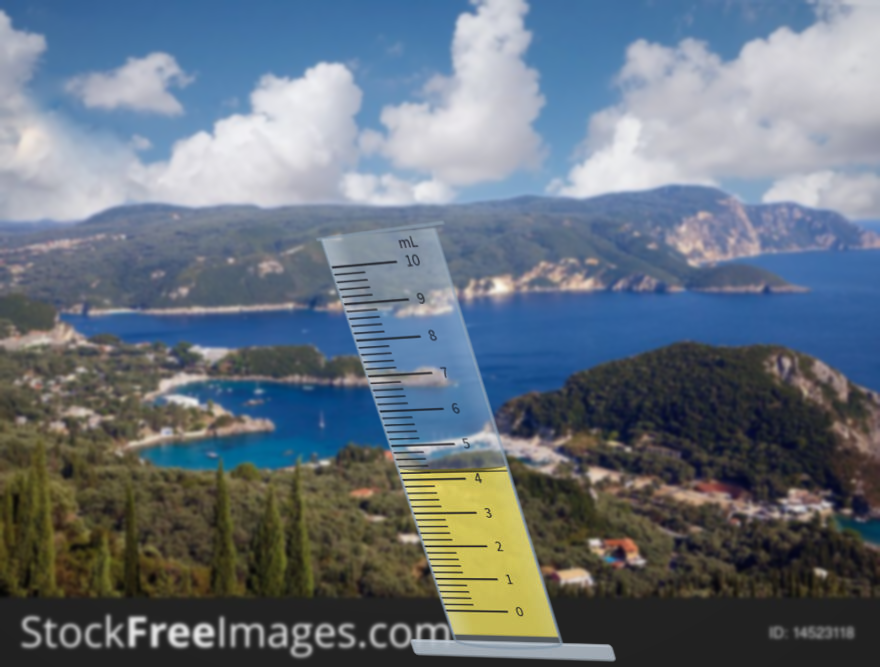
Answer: {"value": 4.2, "unit": "mL"}
